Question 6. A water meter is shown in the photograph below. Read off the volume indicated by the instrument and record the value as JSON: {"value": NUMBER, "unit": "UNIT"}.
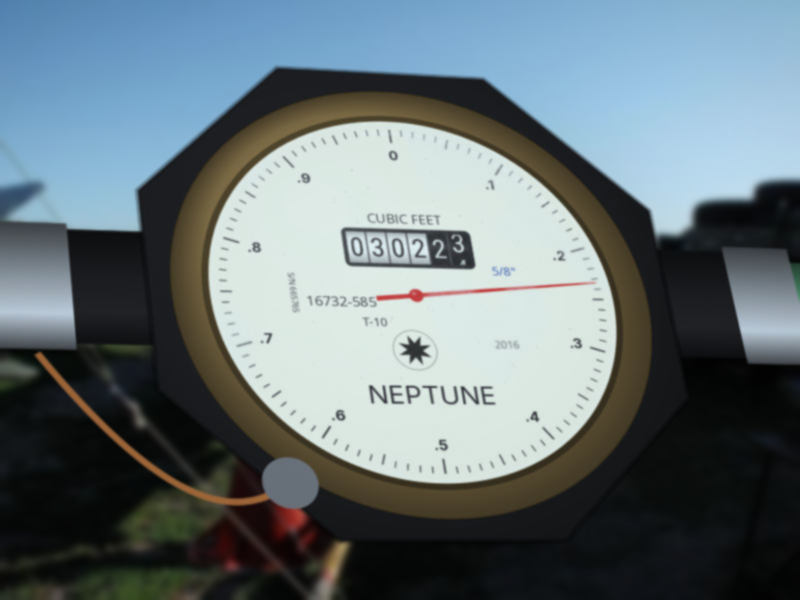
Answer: {"value": 30223.23, "unit": "ft³"}
